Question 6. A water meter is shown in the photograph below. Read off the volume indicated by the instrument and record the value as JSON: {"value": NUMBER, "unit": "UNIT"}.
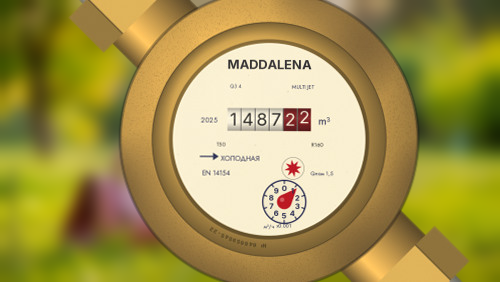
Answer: {"value": 1487.221, "unit": "m³"}
